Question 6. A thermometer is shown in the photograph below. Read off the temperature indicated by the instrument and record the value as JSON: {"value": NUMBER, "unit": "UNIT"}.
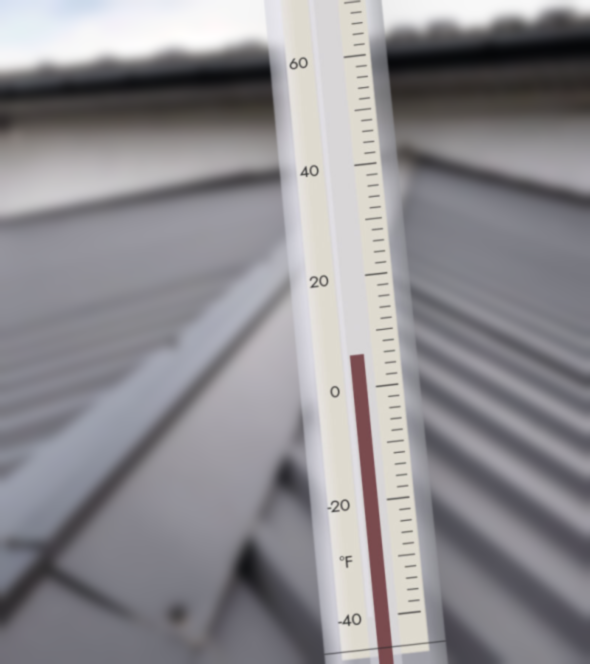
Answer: {"value": 6, "unit": "°F"}
